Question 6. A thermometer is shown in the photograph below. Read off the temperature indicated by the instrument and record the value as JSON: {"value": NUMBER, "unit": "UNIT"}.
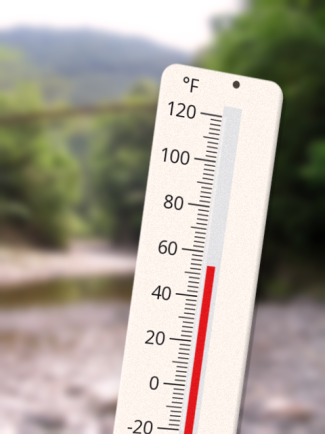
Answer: {"value": 54, "unit": "°F"}
